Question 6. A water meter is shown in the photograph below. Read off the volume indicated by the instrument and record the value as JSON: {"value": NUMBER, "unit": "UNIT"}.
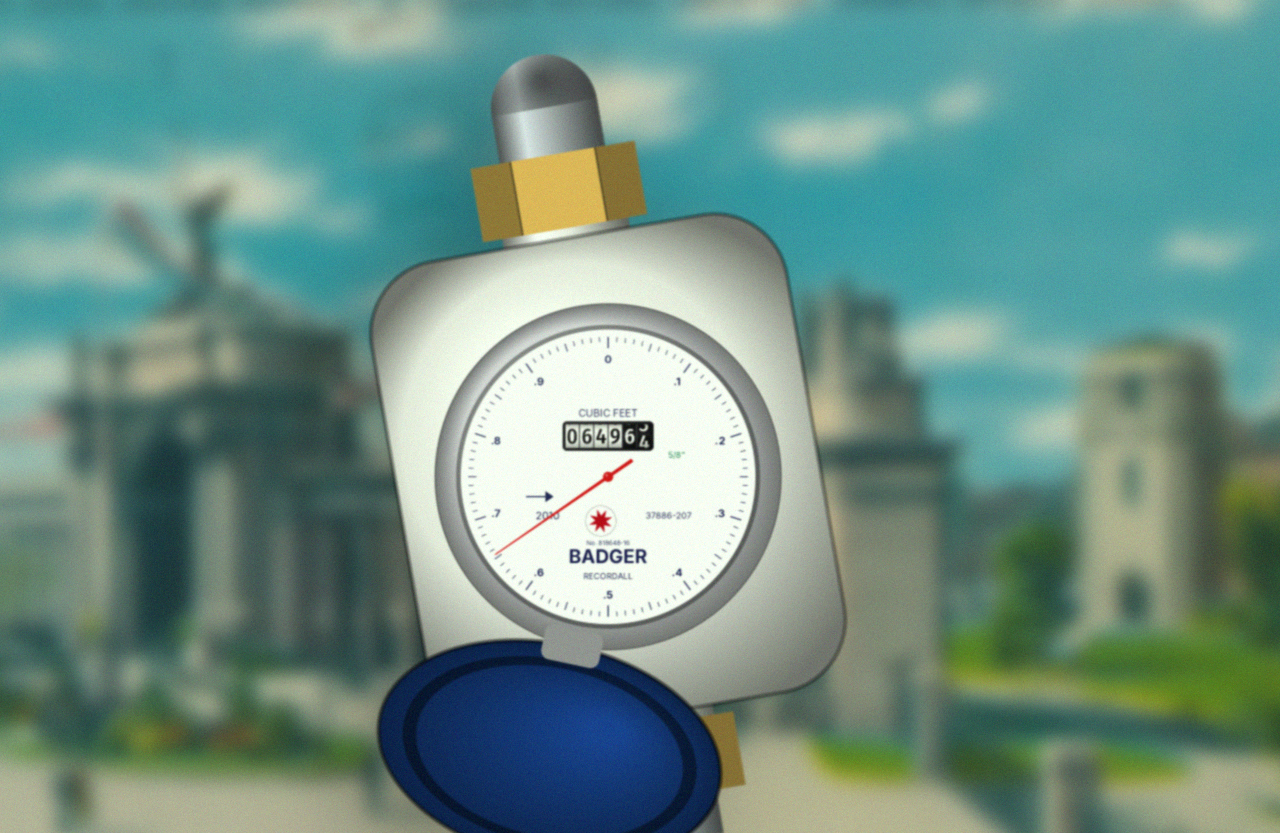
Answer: {"value": 64963.65, "unit": "ft³"}
